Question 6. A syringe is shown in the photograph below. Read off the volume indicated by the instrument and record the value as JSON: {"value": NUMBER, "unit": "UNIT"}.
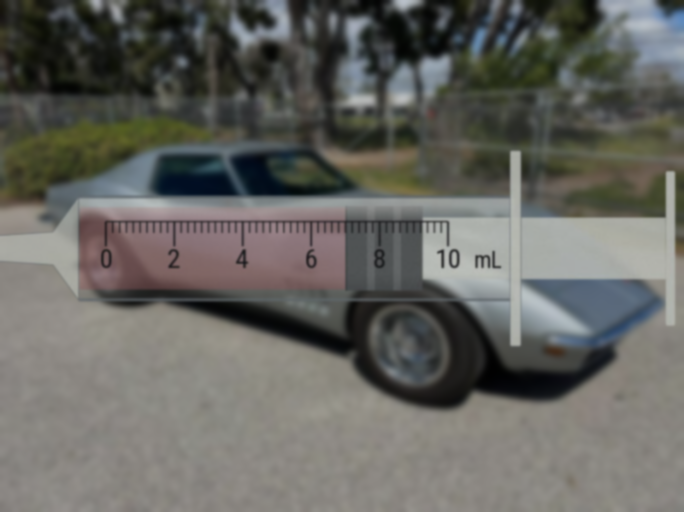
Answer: {"value": 7, "unit": "mL"}
